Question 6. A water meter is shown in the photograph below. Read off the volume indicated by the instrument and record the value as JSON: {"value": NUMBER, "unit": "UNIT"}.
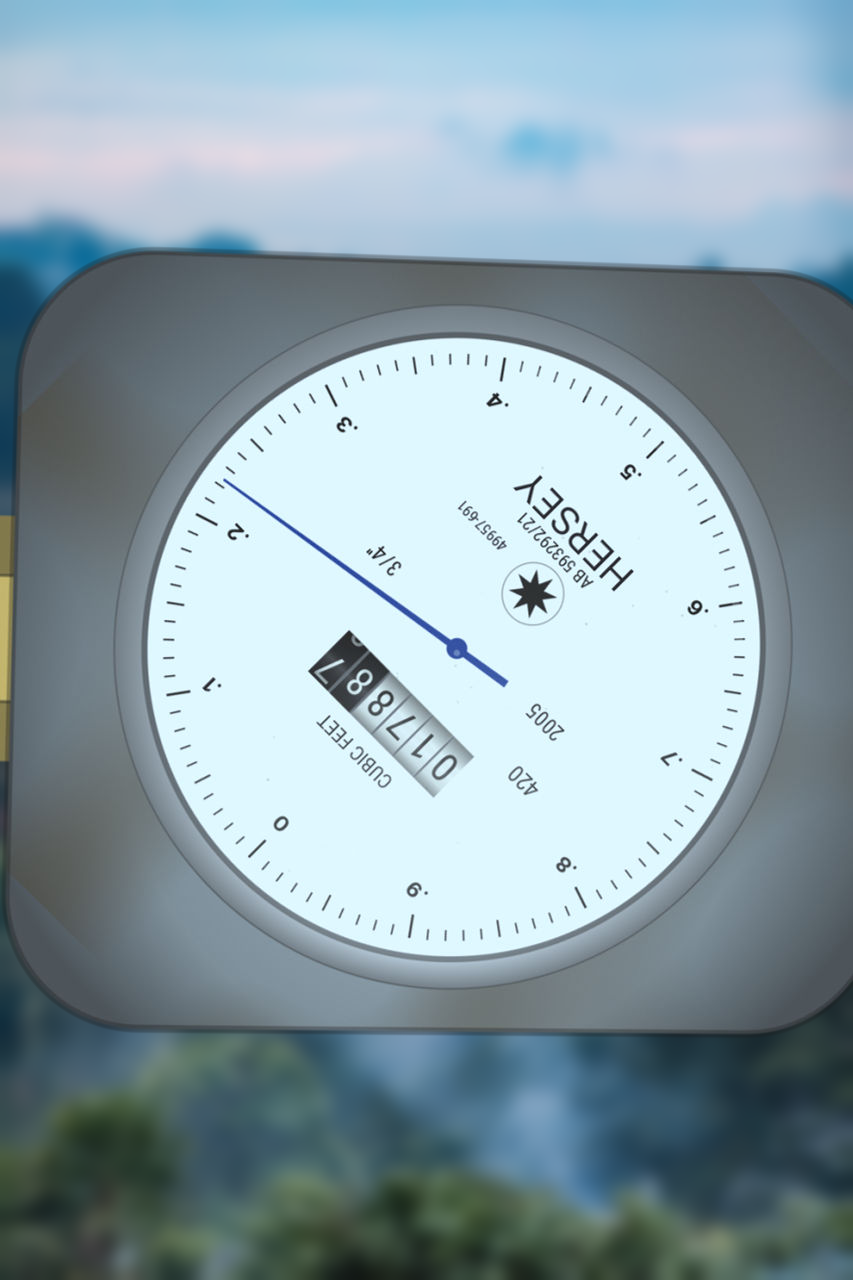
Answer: {"value": 17887.22, "unit": "ft³"}
